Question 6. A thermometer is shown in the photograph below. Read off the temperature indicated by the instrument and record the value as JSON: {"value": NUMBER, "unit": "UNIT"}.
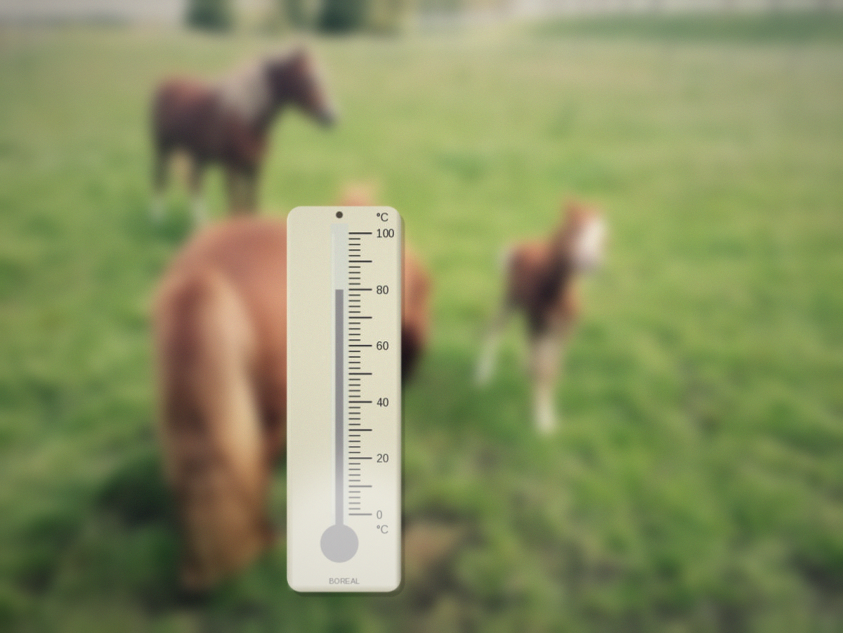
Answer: {"value": 80, "unit": "°C"}
